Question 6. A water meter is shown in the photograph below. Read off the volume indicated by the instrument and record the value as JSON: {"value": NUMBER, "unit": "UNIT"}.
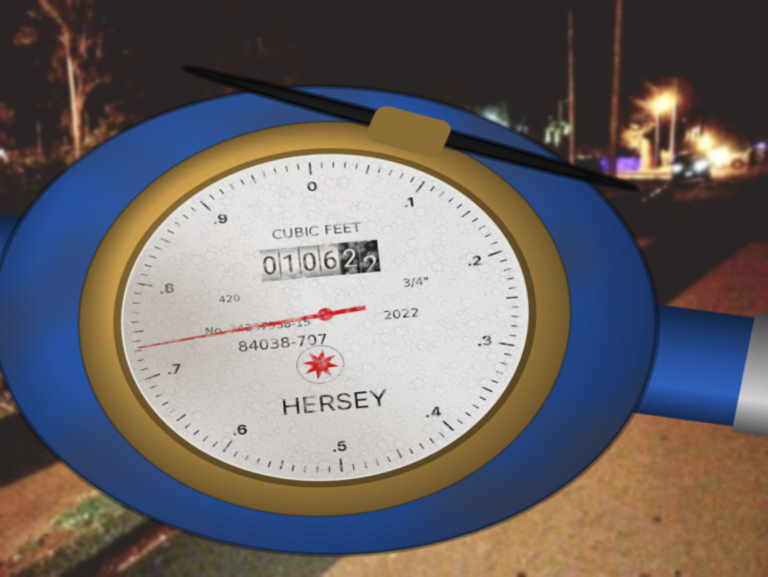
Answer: {"value": 10621.73, "unit": "ft³"}
